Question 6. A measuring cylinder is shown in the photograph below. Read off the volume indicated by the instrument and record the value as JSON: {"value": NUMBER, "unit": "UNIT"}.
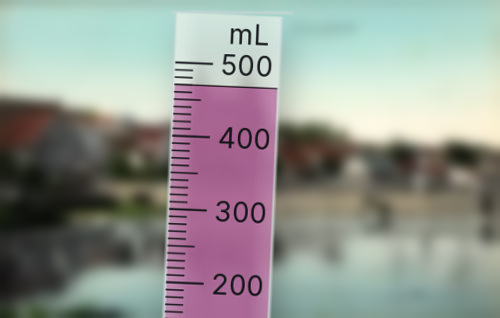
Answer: {"value": 470, "unit": "mL"}
